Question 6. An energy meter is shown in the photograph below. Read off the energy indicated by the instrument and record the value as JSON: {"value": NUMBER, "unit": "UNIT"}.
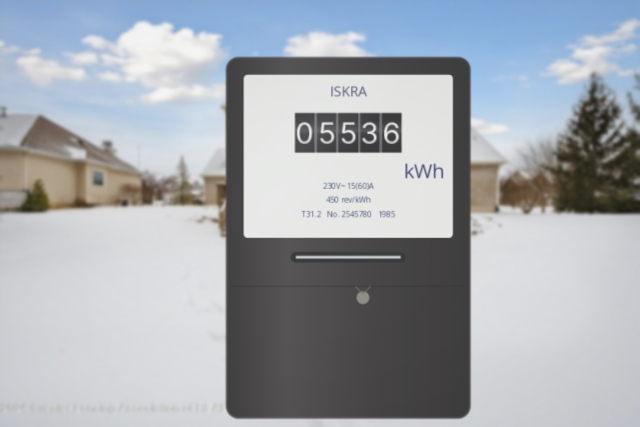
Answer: {"value": 5536, "unit": "kWh"}
